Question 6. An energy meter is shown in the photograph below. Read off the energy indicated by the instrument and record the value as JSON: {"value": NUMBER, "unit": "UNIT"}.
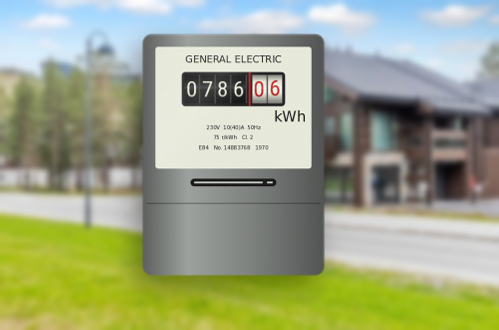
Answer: {"value": 786.06, "unit": "kWh"}
